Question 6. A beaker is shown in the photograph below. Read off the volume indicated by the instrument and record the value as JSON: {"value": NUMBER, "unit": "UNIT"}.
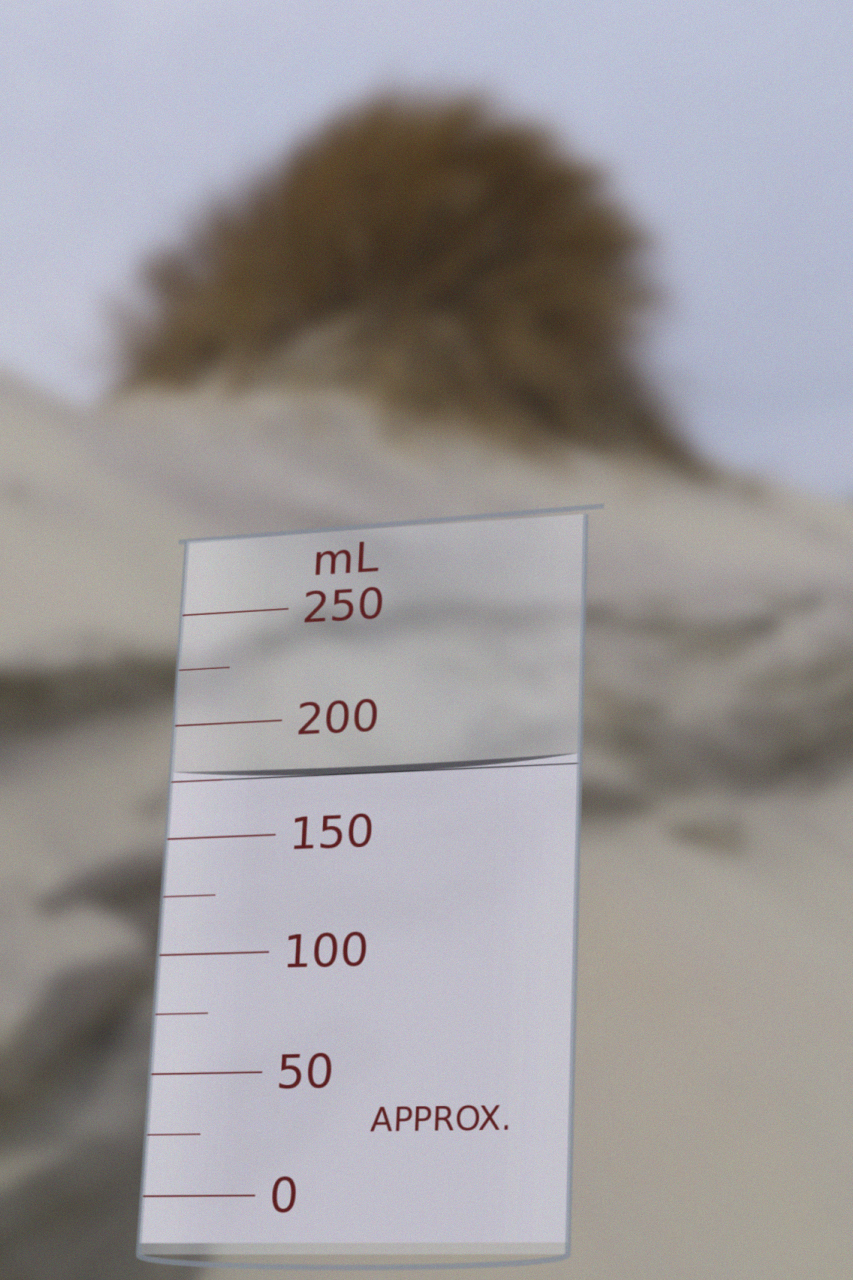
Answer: {"value": 175, "unit": "mL"}
